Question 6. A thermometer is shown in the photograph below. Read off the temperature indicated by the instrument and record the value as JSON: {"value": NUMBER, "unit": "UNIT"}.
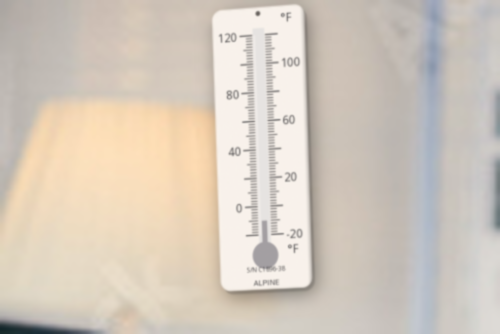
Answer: {"value": -10, "unit": "°F"}
